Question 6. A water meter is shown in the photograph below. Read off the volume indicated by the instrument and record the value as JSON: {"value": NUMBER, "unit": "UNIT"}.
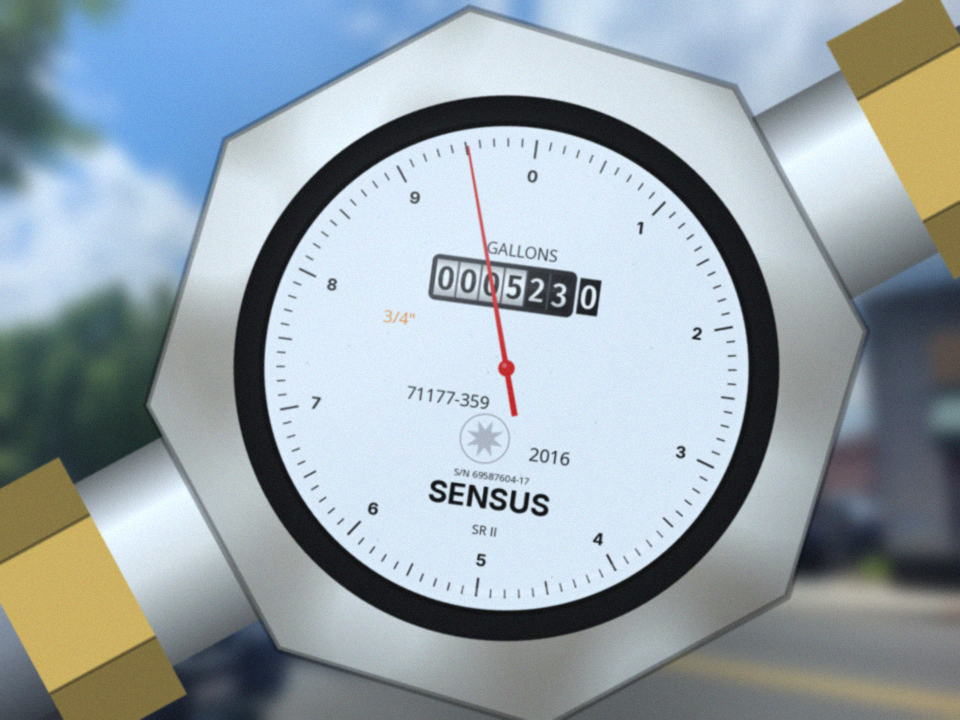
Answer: {"value": 5229.5, "unit": "gal"}
